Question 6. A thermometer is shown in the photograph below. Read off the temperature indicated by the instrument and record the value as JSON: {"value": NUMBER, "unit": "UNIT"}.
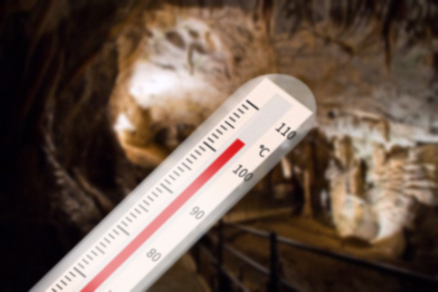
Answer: {"value": 104, "unit": "°C"}
